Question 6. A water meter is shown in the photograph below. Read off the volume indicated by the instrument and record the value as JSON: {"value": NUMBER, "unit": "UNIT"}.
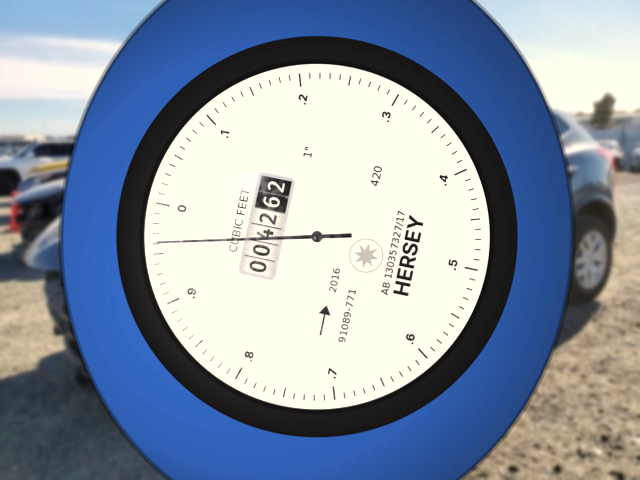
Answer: {"value": 4261.96, "unit": "ft³"}
